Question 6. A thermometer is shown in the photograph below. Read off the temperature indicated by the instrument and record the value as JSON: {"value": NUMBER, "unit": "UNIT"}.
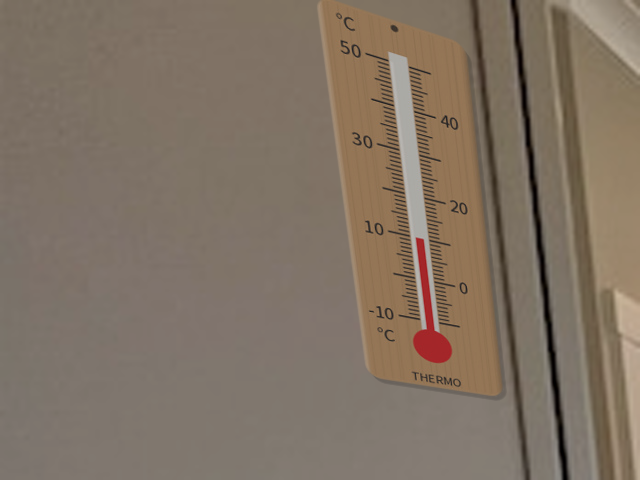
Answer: {"value": 10, "unit": "°C"}
